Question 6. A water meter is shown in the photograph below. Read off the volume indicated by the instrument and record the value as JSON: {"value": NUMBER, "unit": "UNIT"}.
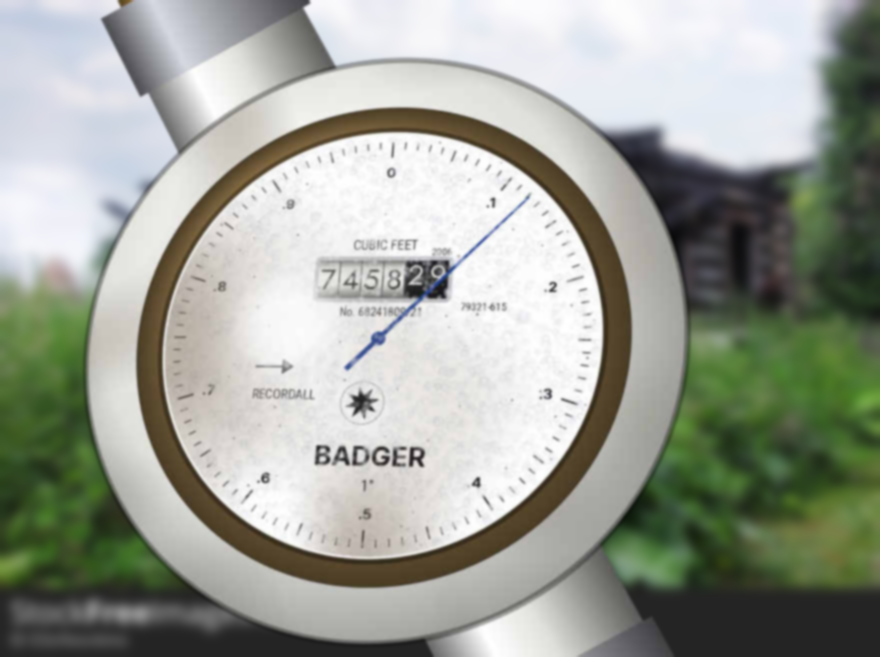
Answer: {"value": 745829.12, "unit": "ft³"}
